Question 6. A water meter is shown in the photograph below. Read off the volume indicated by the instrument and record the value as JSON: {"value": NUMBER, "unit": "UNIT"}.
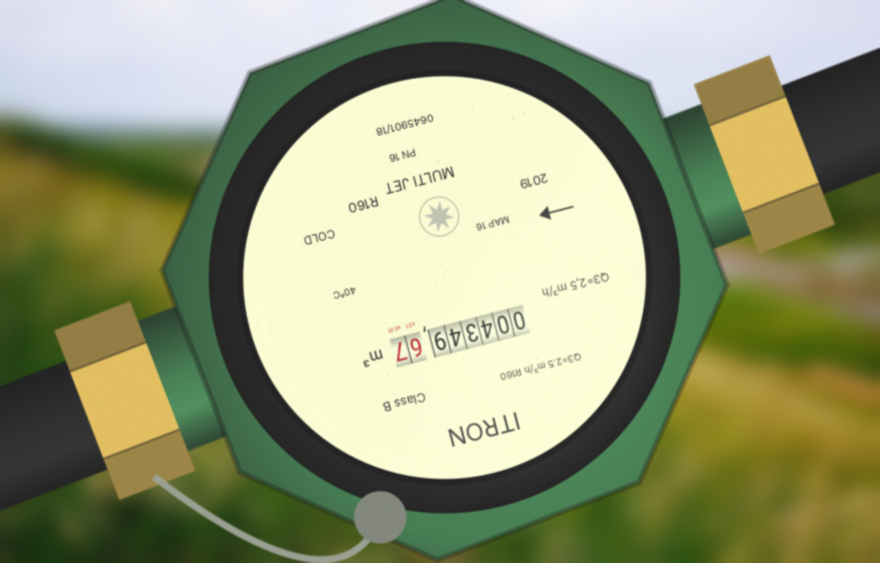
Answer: {"value": 4349.67, "unit": "m³"}
